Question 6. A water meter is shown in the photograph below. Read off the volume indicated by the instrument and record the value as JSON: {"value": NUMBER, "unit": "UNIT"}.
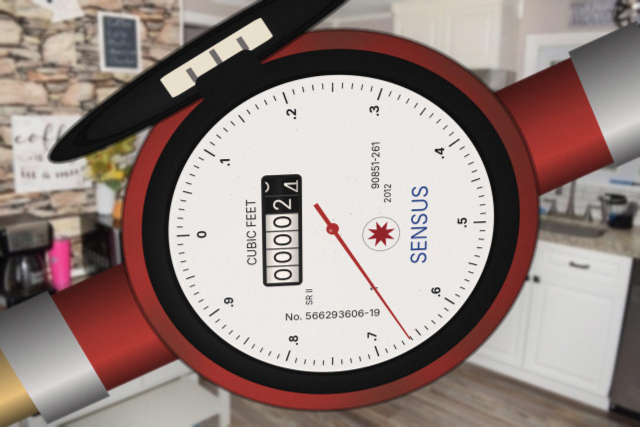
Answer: {"value": 23.66, "unit": "ft³"}
